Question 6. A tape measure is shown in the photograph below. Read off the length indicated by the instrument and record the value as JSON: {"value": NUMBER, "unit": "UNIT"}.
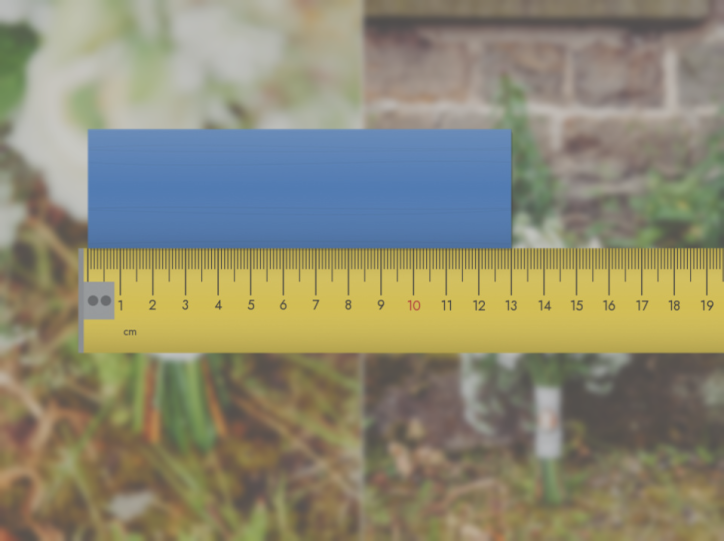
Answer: {"value": 13, "unit": "cm"}
